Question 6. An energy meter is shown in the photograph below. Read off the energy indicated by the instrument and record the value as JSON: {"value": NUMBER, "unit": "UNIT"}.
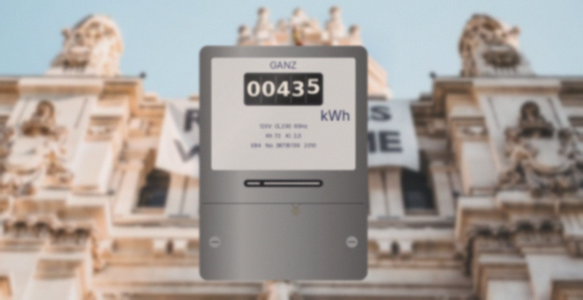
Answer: {"value": 435, "unit": "kWh"}
